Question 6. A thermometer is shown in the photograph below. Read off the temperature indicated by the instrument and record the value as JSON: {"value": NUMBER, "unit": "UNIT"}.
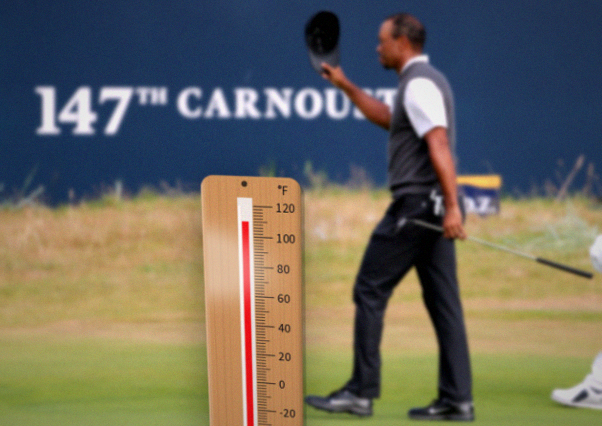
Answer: {"value": 110, "unit": "°F"}
